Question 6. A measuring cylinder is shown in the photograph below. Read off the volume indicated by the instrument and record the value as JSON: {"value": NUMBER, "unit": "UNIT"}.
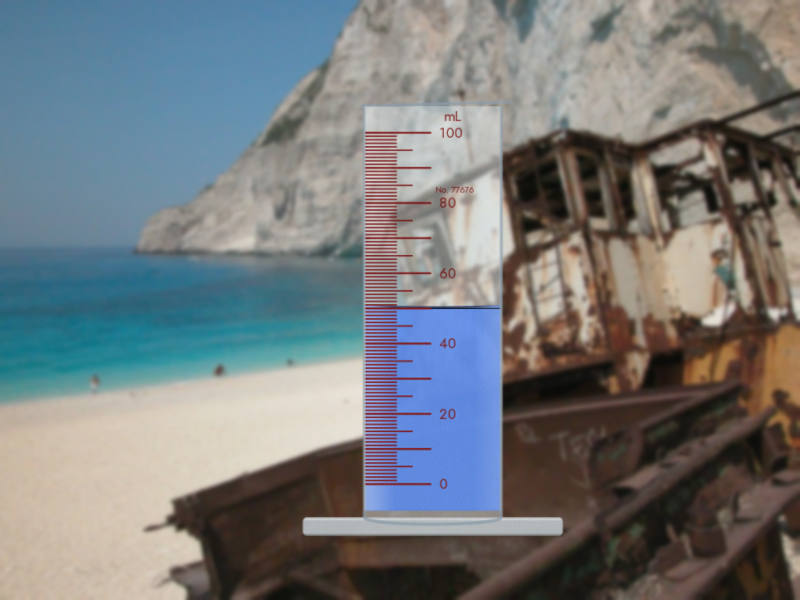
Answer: {"value": 50, "unit": "mL"}
